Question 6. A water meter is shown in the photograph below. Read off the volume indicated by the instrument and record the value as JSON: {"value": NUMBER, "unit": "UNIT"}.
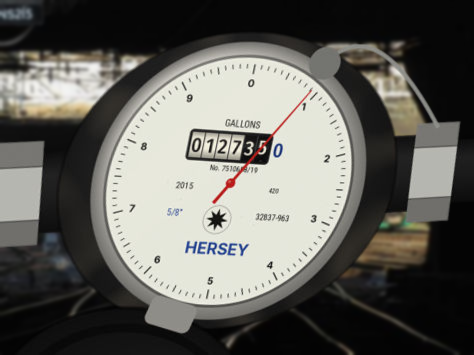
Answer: {"value": 127350.9, "unit": "gal"}
